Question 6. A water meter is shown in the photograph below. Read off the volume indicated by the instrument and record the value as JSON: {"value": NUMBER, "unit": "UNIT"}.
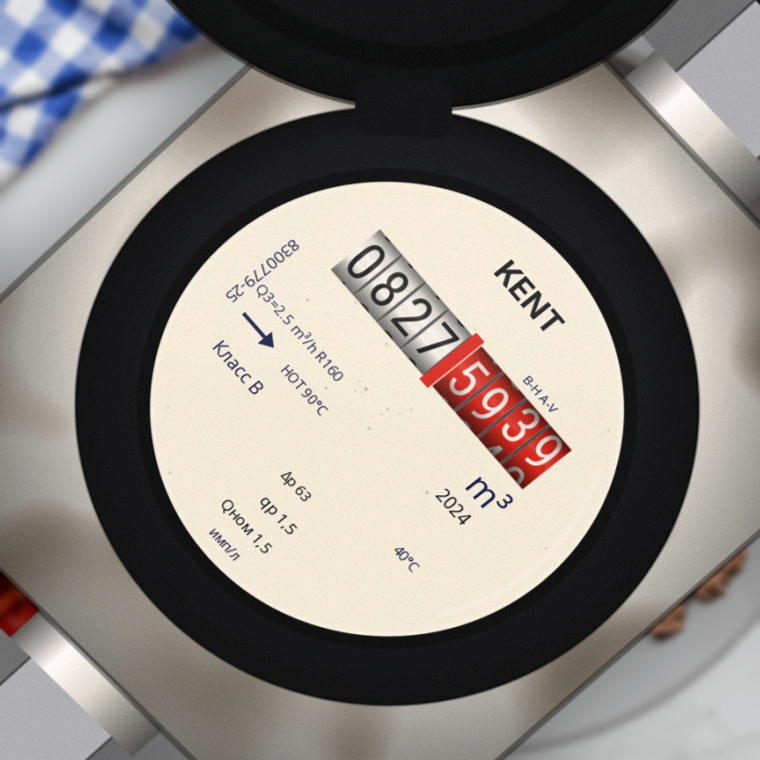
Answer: {"value": 827.5939, "unit": "m³"}
